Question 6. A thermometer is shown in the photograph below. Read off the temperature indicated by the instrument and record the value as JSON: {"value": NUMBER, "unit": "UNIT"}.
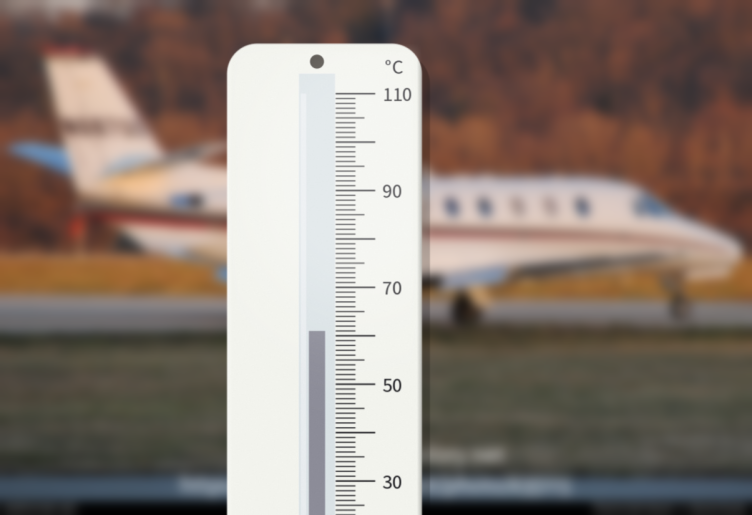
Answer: {"value": 61, "unit": "°C"}
